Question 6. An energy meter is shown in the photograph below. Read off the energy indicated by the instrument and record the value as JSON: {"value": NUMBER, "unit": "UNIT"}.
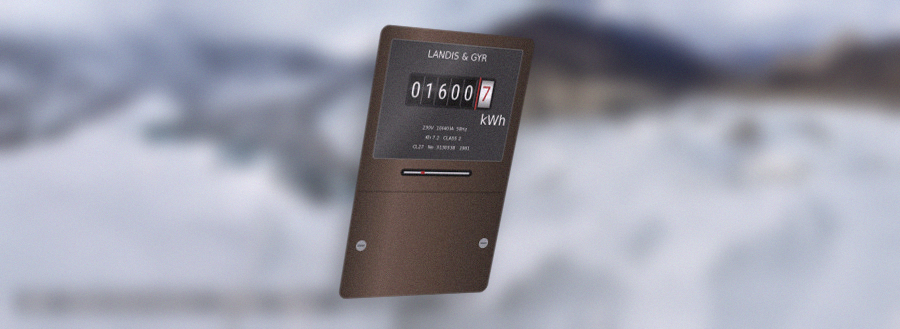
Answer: {"value": 1600.7, "unit": "kWh"}
